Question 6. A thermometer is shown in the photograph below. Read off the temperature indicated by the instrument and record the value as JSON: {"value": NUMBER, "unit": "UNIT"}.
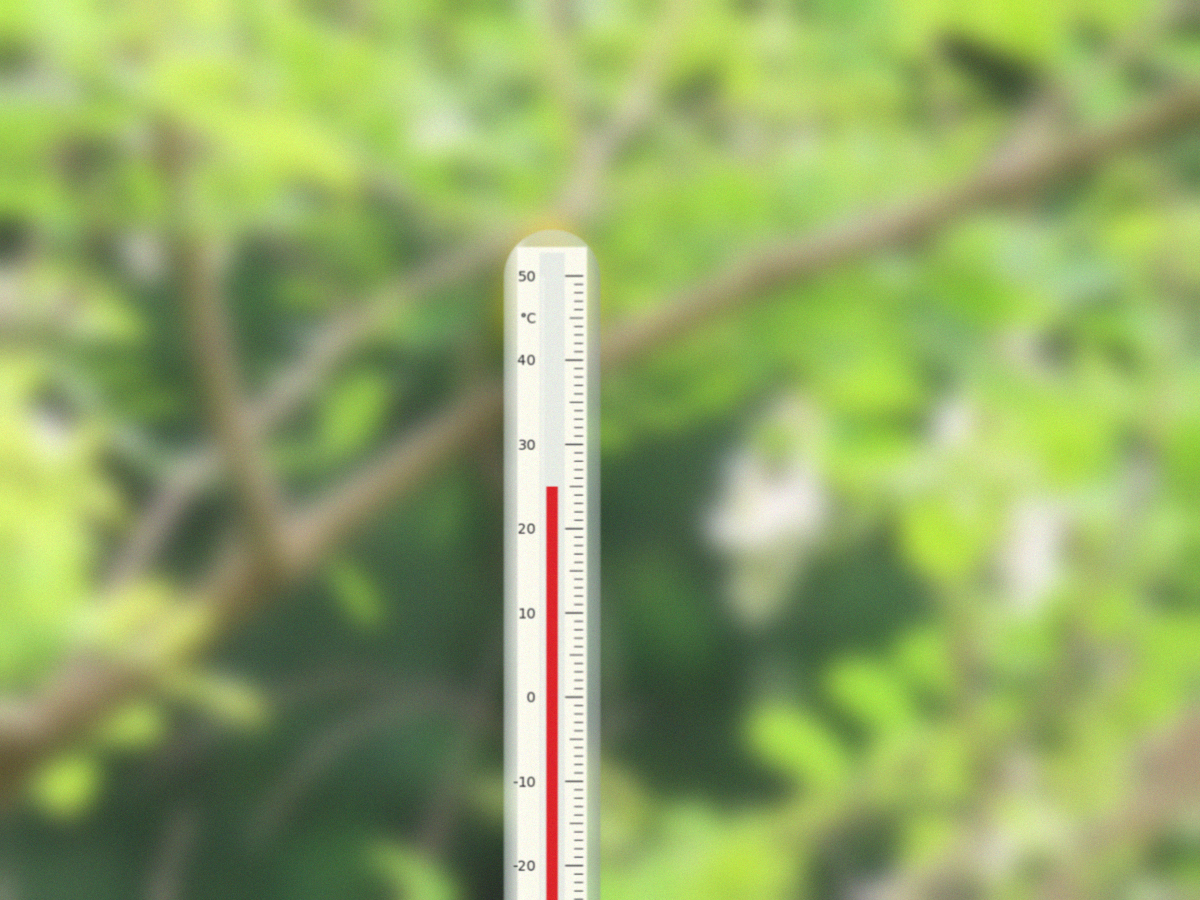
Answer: {"value": 25, "unit": "°C"}
